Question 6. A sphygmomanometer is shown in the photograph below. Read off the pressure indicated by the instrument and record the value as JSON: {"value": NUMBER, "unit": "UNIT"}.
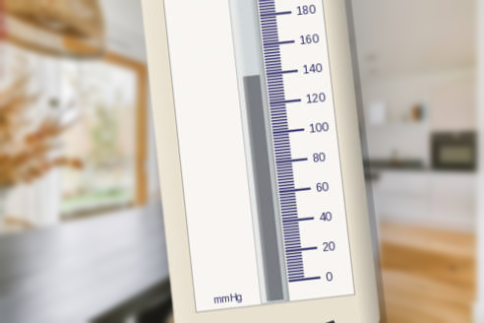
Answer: {"value": 140, "unit": "mmHg"}
